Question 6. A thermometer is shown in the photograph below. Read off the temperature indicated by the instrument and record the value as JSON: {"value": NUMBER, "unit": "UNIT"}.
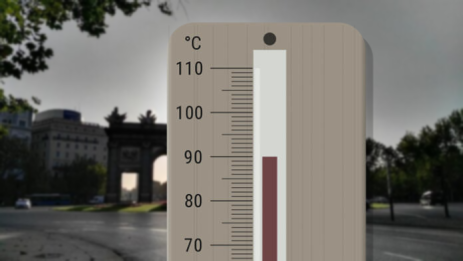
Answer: {"value": 90, "unit": "°C"}
